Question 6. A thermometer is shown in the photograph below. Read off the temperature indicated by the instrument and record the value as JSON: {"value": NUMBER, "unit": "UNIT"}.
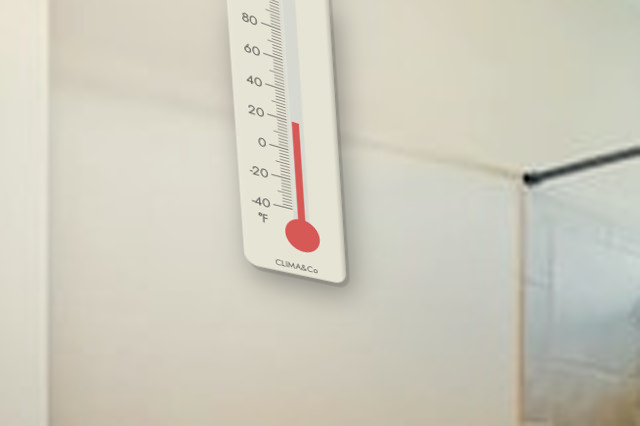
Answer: {"value": 20, "unit": "°F"}
